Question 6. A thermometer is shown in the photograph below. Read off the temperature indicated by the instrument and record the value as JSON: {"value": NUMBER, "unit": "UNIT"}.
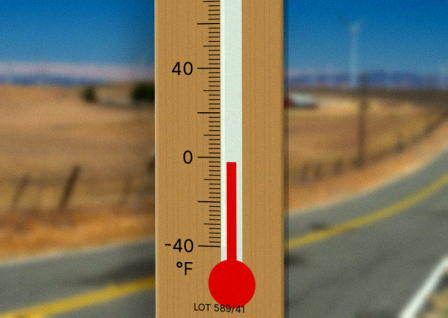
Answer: {"value": -2, "unit": "°F"}
